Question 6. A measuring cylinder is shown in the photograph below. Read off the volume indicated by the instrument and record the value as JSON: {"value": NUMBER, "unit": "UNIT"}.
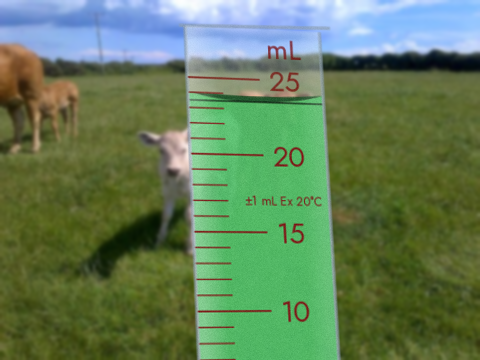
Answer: {"value": 23.5, "unit": "mL"}
